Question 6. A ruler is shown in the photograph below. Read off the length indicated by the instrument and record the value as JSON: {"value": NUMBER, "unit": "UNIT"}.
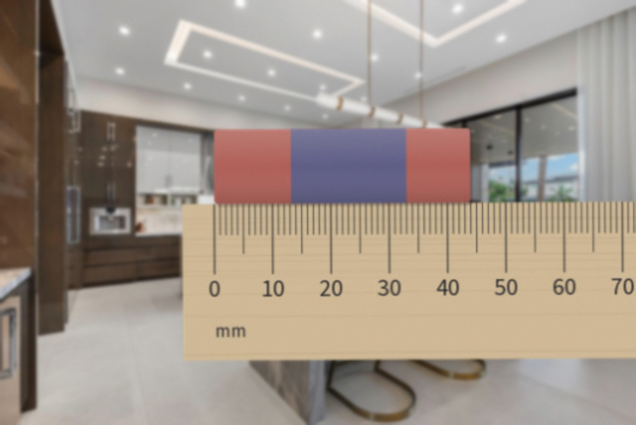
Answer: {"value": 44, "unit": "mm"}
